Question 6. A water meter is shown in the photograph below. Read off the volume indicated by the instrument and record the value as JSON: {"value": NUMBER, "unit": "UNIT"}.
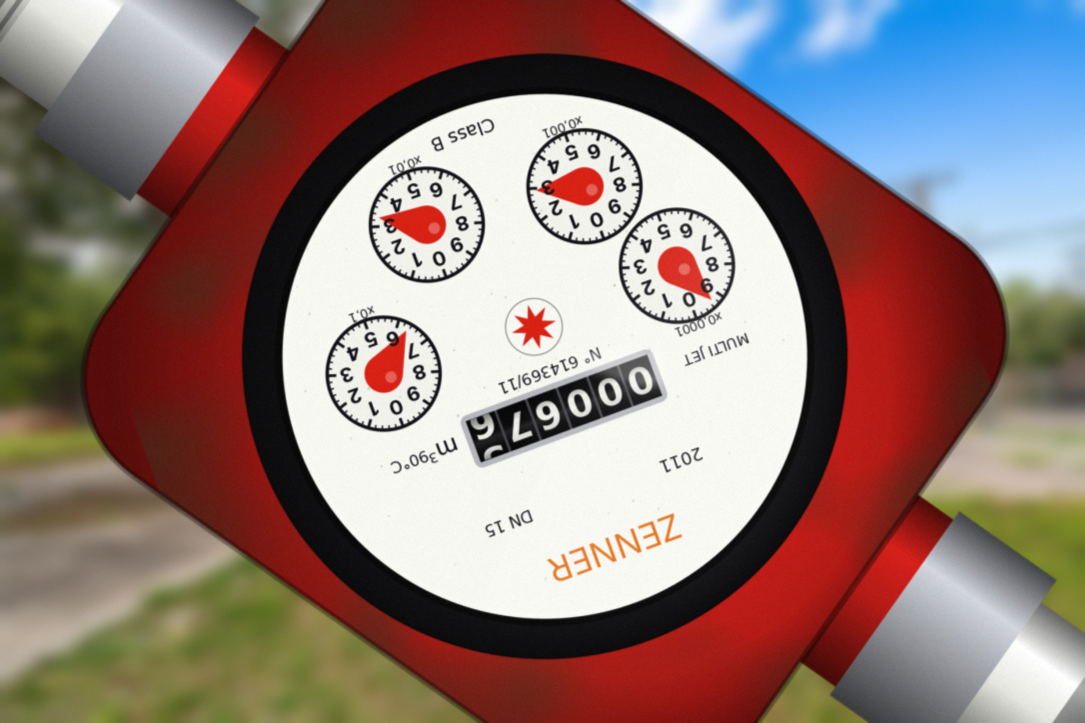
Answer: {"value": 675.6329, "unit": "m³"}
